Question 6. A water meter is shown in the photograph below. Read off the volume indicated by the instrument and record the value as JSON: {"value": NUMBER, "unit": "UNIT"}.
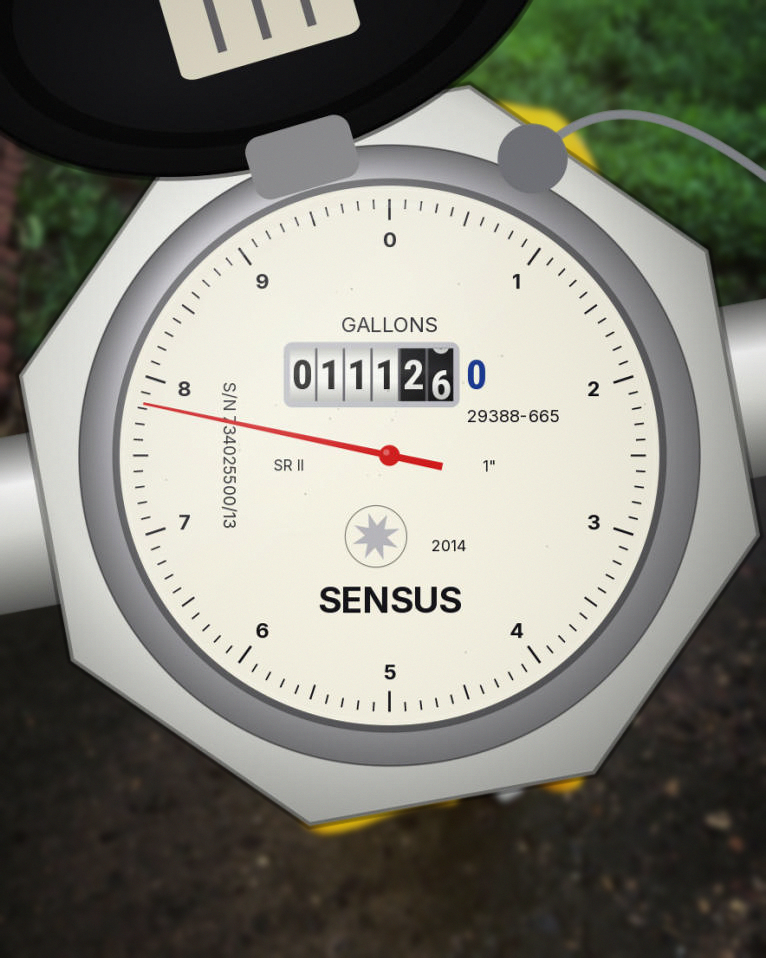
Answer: {"value": 111257.8, "unit": "gal"}
